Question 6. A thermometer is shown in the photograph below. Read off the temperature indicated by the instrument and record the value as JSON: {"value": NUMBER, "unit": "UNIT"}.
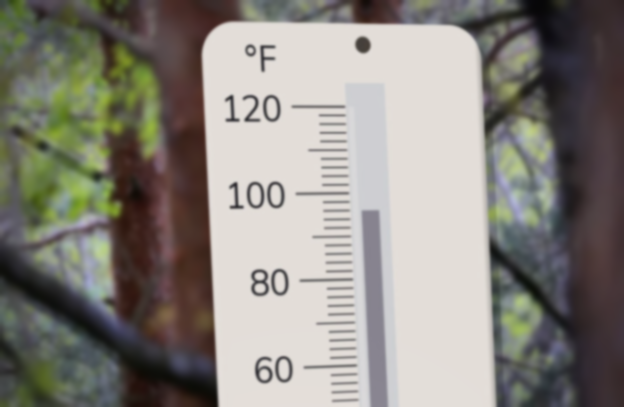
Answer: {"value": 96, "unit": "°F"}
